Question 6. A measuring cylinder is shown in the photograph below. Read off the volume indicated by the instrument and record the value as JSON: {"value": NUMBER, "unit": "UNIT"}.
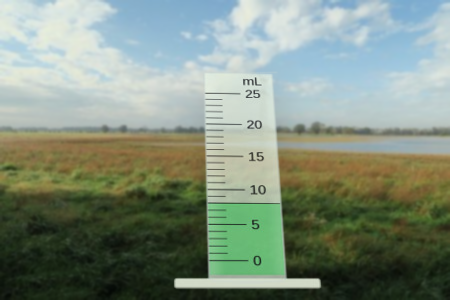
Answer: {"value": 8, "unit": "mL"}
